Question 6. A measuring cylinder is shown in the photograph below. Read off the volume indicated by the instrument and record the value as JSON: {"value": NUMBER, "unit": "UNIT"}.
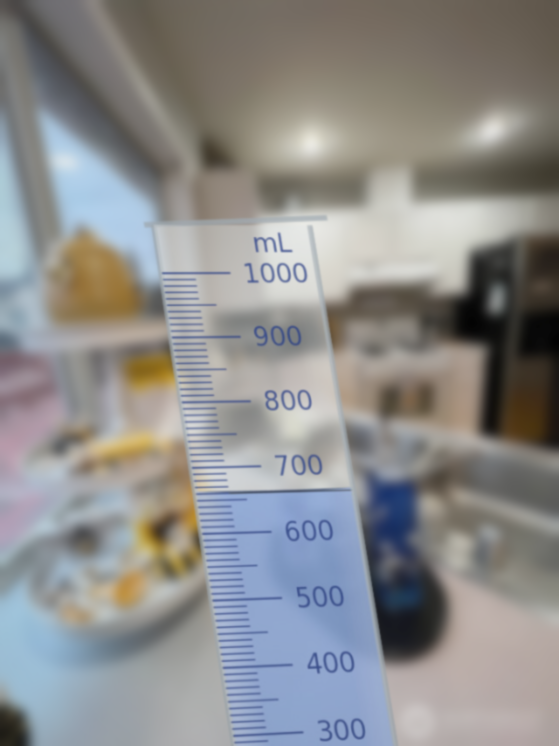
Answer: {"value": 660, "unit": "mL"}
